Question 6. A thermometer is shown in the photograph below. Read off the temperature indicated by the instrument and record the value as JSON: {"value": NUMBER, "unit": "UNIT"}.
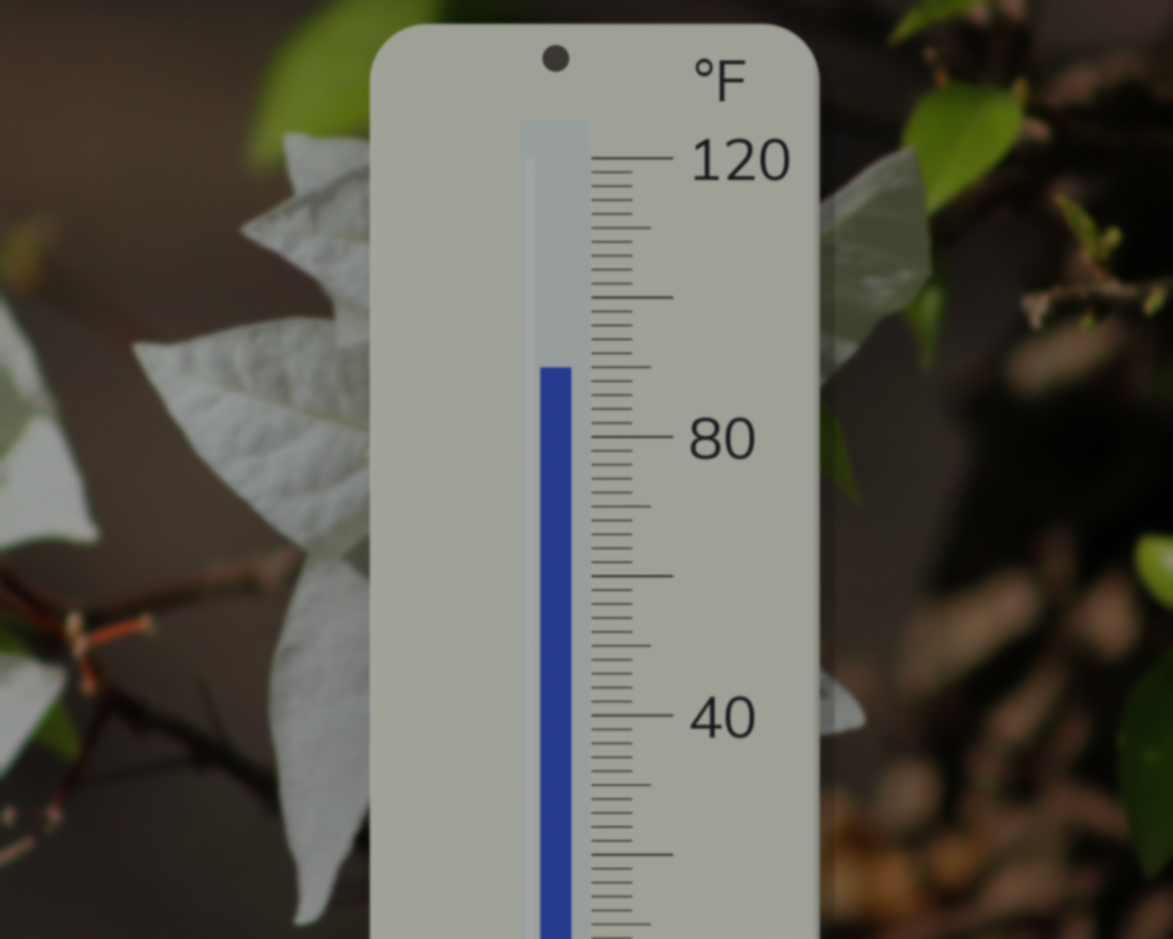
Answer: {"value": 90, "unit": "°F"}
